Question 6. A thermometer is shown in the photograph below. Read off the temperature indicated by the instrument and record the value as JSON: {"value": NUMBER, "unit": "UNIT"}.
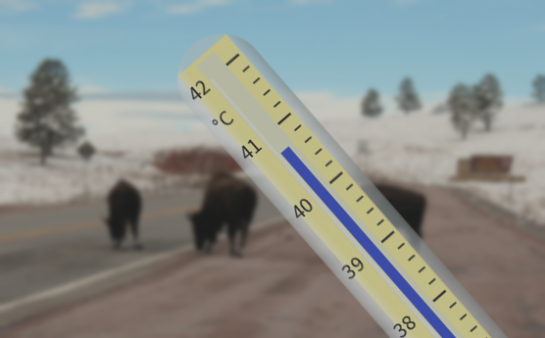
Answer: {"value": 40.7, "unit": "°C"}
